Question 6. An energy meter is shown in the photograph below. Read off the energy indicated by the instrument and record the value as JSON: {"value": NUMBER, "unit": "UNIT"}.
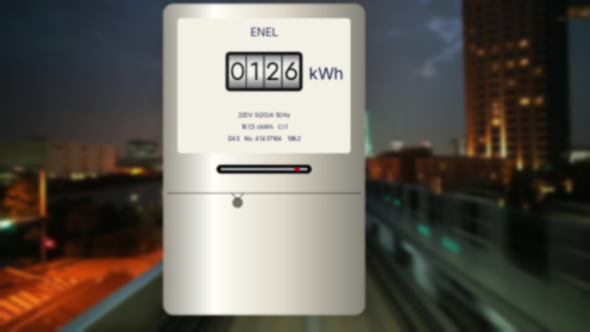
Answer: {"value": 126, "unit": "kWh"}
